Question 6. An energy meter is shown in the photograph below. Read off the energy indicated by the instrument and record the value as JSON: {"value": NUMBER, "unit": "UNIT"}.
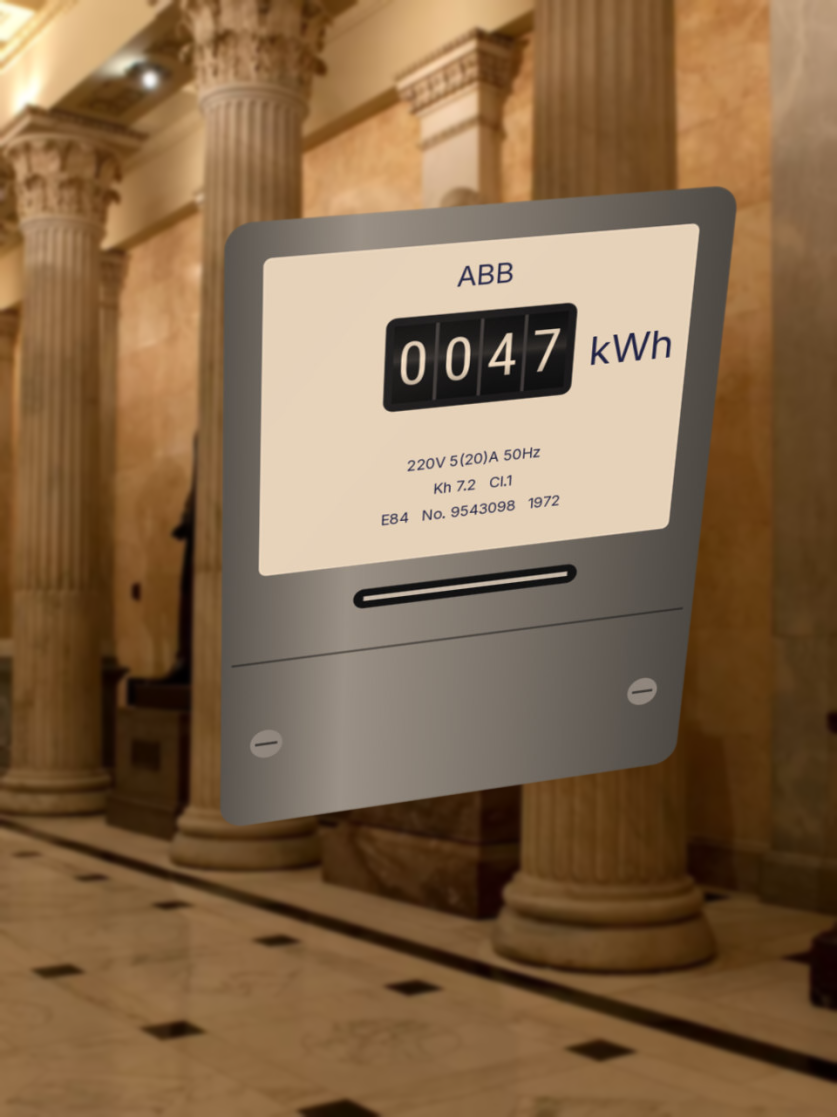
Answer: {"value": 47, "unit": "kWh"}
